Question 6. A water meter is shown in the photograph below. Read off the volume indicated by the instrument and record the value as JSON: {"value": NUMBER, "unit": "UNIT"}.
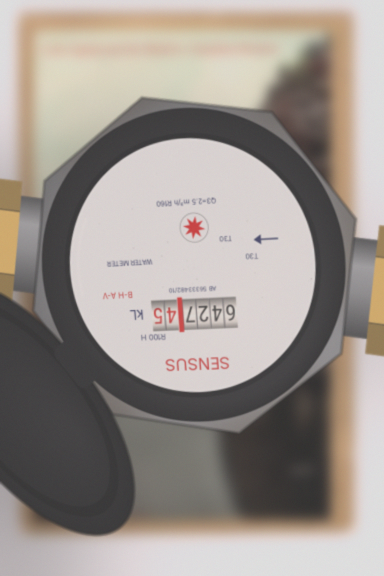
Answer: {"value": 6427.45, "unit": "kL"}
